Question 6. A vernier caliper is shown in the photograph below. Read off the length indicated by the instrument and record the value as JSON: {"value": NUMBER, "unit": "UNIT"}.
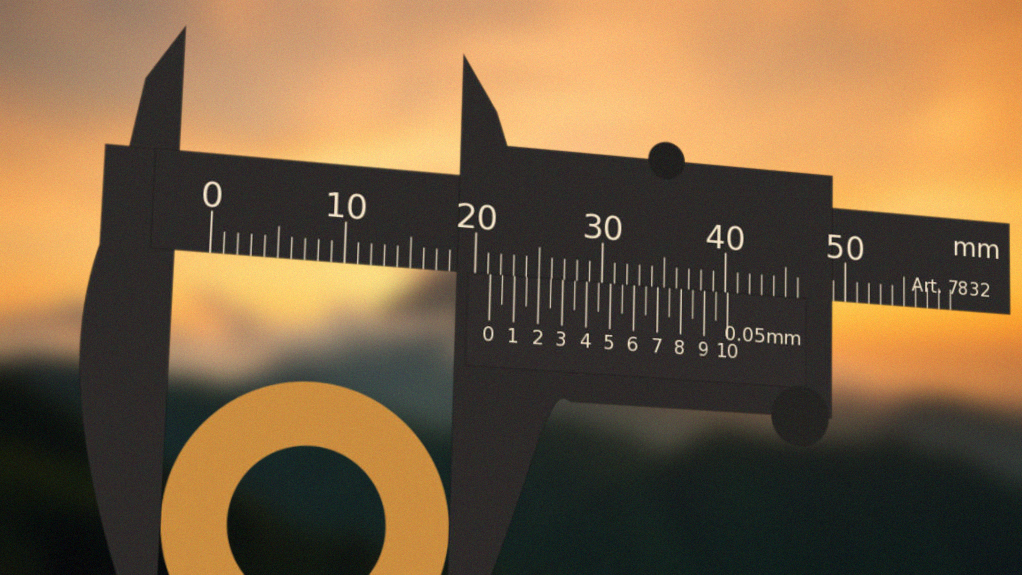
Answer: {"value": 21.2, "unit": "mm"}
